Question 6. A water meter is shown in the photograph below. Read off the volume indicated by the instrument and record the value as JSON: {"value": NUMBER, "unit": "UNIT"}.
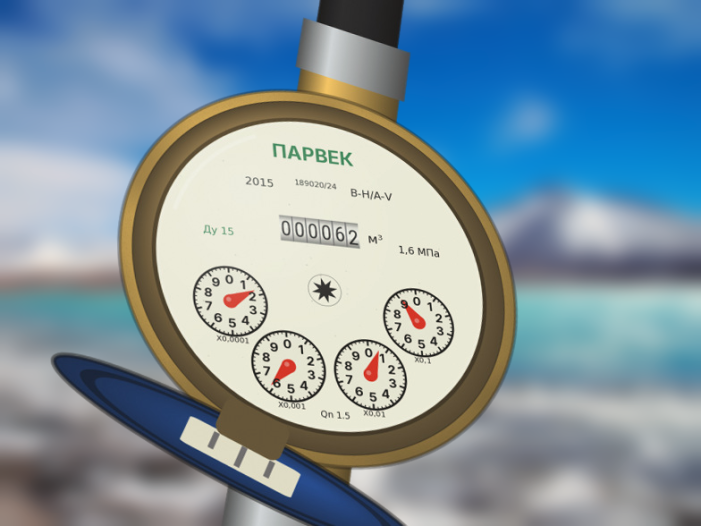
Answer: {"value": 61.9061, "unit": "m³"}
